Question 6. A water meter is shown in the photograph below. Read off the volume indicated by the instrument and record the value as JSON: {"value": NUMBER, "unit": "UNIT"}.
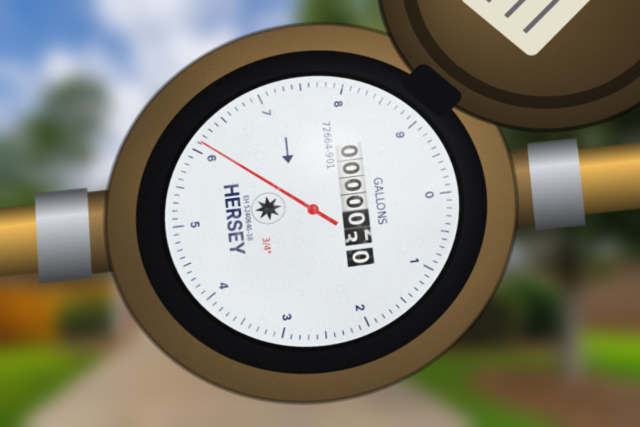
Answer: {"value": 26.1, "unit": "gal"}
